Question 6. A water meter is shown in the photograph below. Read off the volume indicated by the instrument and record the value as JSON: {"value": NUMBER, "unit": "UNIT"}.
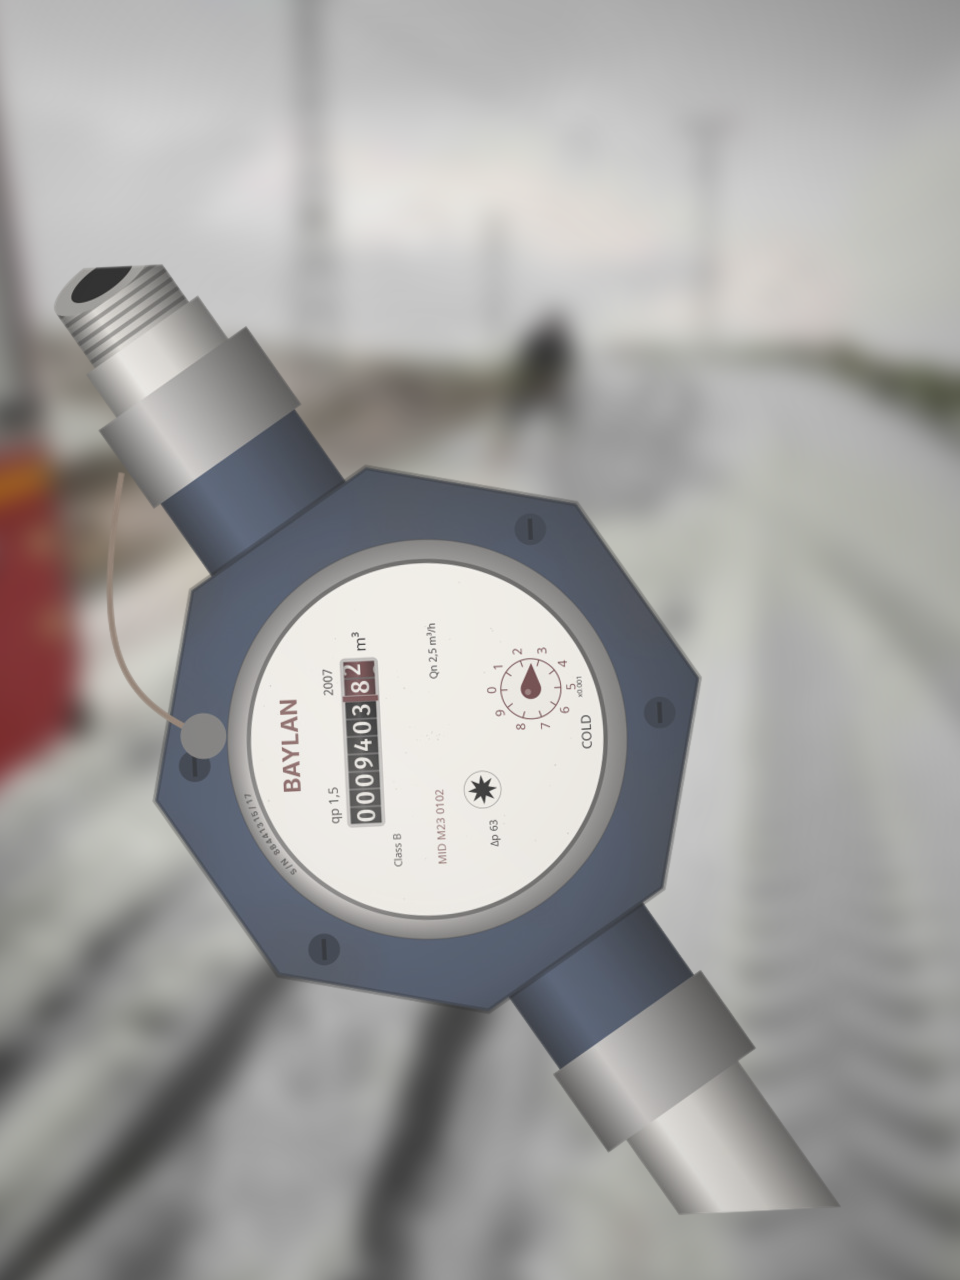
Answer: {"value": 9403.822, "unit": "m³"}
